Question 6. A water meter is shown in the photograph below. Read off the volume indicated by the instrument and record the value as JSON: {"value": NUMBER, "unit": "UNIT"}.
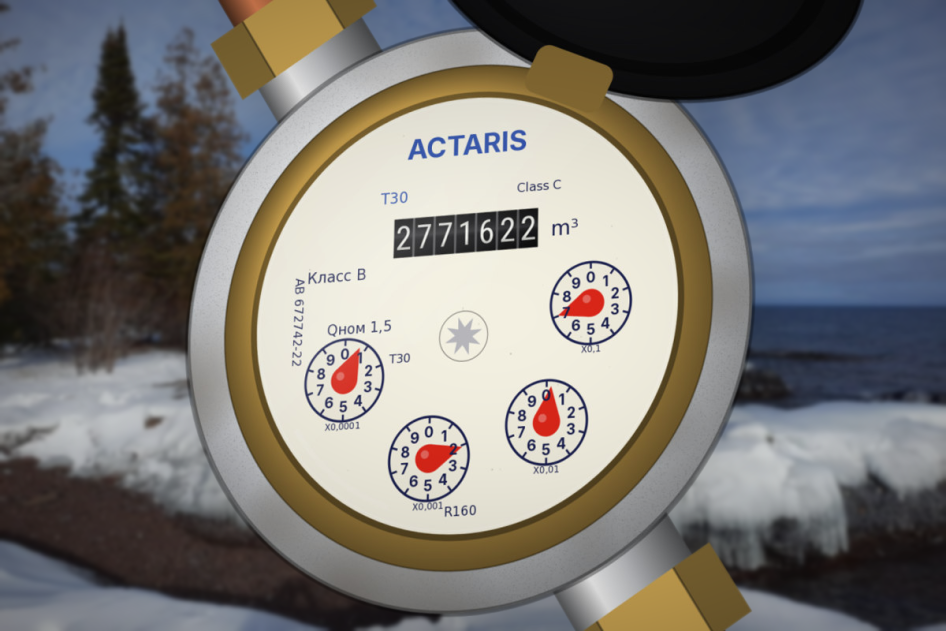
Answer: {"value": 2771622.7020, "unit": "m³"}
